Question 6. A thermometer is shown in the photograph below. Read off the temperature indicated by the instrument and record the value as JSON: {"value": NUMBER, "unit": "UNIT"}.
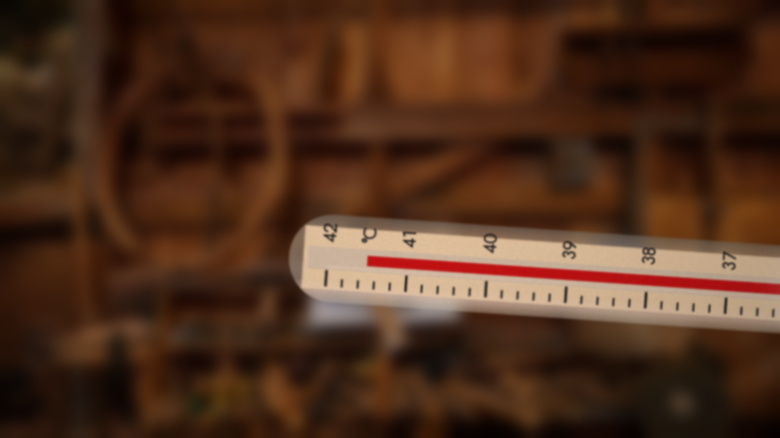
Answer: {"value": 41.5, "unit": "°C"}
